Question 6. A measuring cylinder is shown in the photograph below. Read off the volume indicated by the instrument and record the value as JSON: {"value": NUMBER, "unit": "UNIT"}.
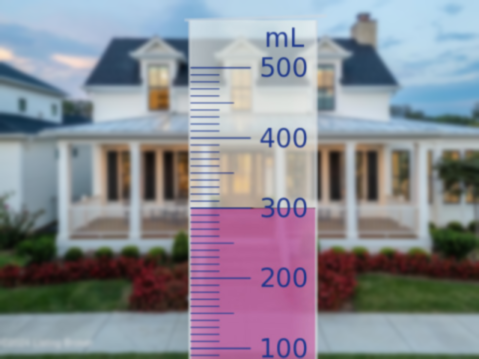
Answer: {"value": 300, "unit": "mL"}
